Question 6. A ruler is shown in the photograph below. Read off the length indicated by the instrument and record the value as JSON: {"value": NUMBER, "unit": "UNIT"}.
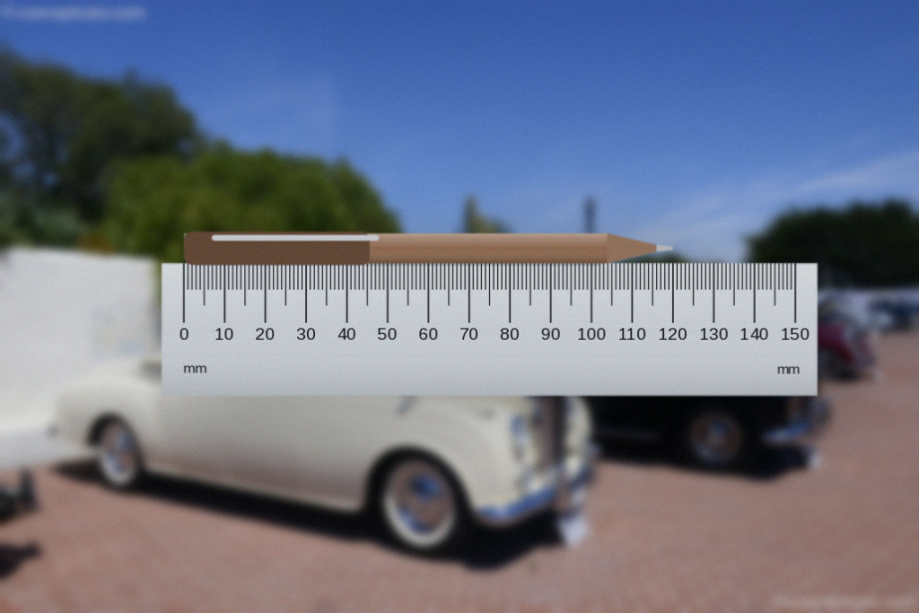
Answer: {"value": 120, "unit": "mm"}
